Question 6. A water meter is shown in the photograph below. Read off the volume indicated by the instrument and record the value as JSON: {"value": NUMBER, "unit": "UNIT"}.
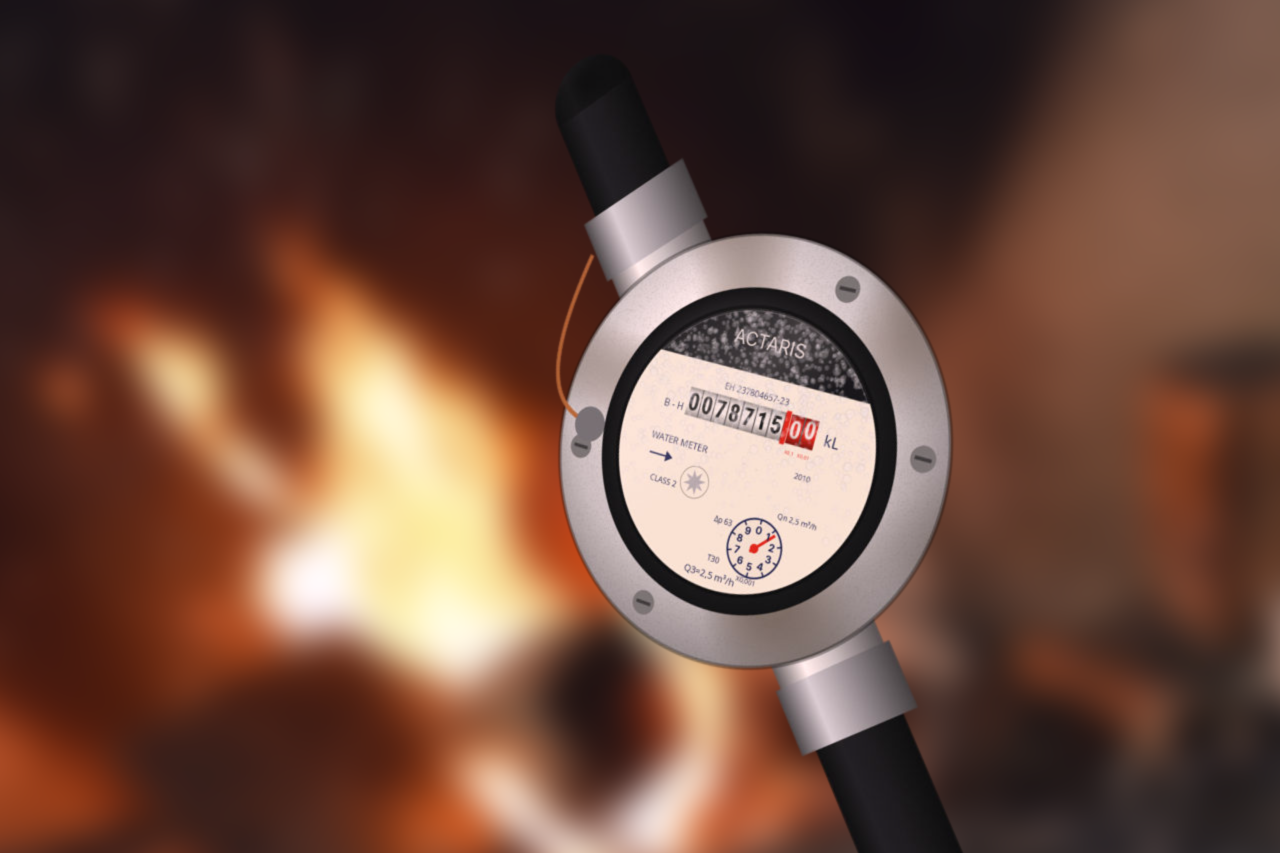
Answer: {"value": 78715.001, "unit": "kL"}
